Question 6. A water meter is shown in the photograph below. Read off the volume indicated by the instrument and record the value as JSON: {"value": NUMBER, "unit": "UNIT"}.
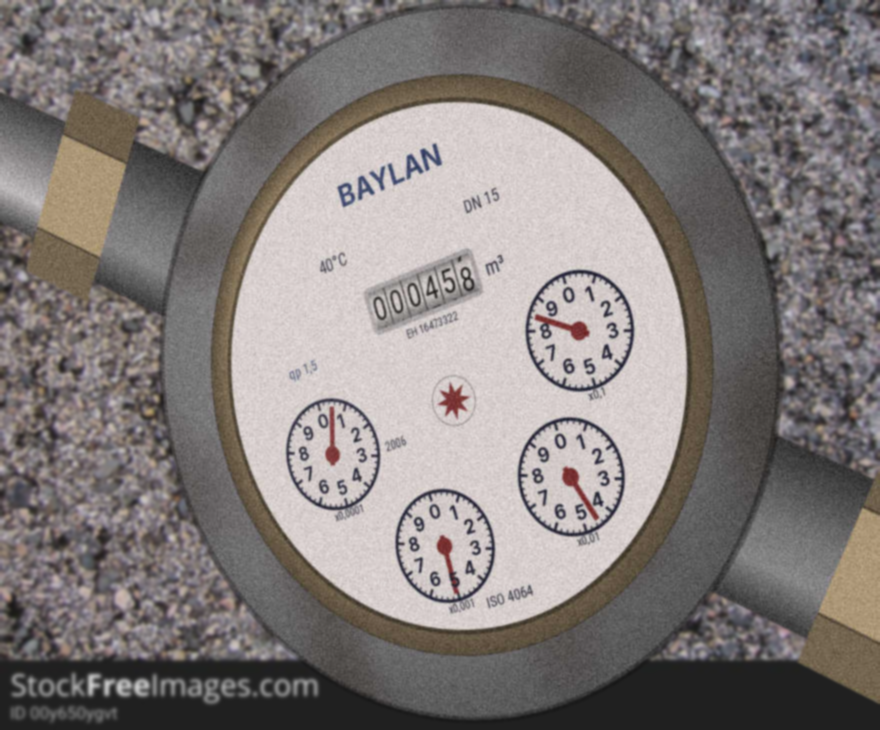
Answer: {"value": 457.8450, "unit": "m³"}
